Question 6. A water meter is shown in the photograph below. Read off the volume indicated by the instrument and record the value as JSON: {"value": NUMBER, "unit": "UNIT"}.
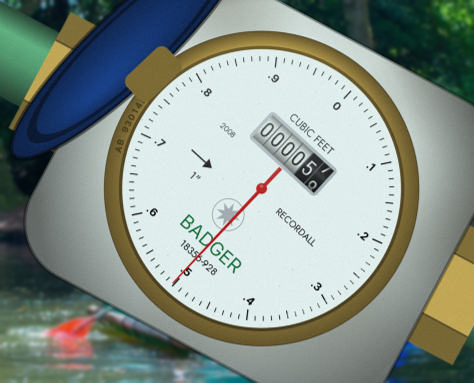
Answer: {"value": 57.50, "unit": "ft³"}
